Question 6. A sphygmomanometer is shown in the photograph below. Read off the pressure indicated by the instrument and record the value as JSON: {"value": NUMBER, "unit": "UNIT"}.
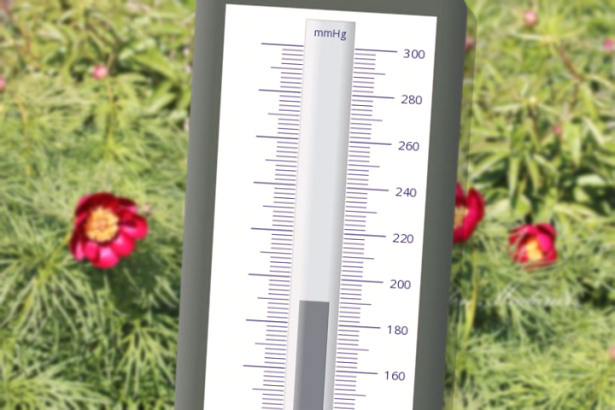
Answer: {"value": 190, "unit": "mmHg"}
